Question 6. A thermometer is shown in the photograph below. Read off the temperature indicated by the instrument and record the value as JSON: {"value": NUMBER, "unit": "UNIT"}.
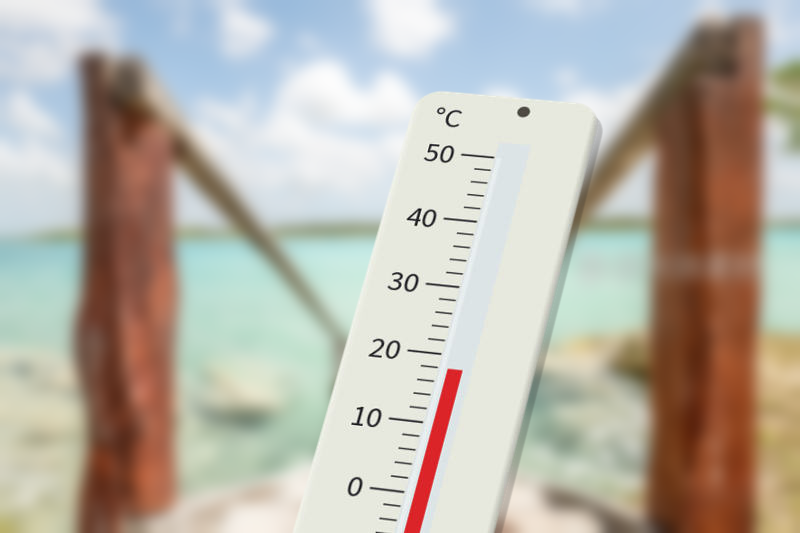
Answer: {"value": 18, "unit": "°C"}
